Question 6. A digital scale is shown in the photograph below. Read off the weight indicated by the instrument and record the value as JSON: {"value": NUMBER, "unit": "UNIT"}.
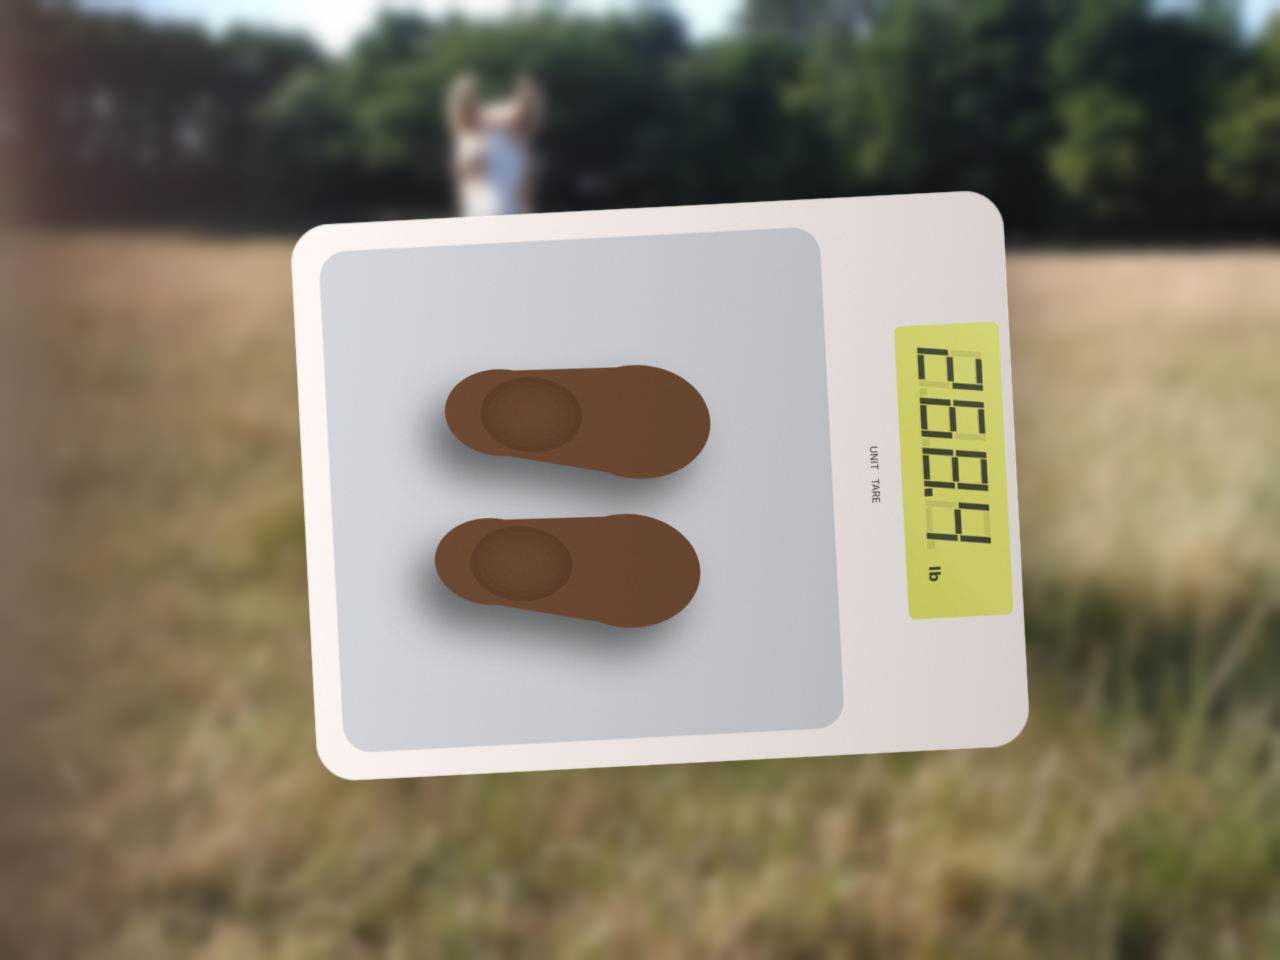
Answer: {"value": 268.4, "unit": "lb"}
